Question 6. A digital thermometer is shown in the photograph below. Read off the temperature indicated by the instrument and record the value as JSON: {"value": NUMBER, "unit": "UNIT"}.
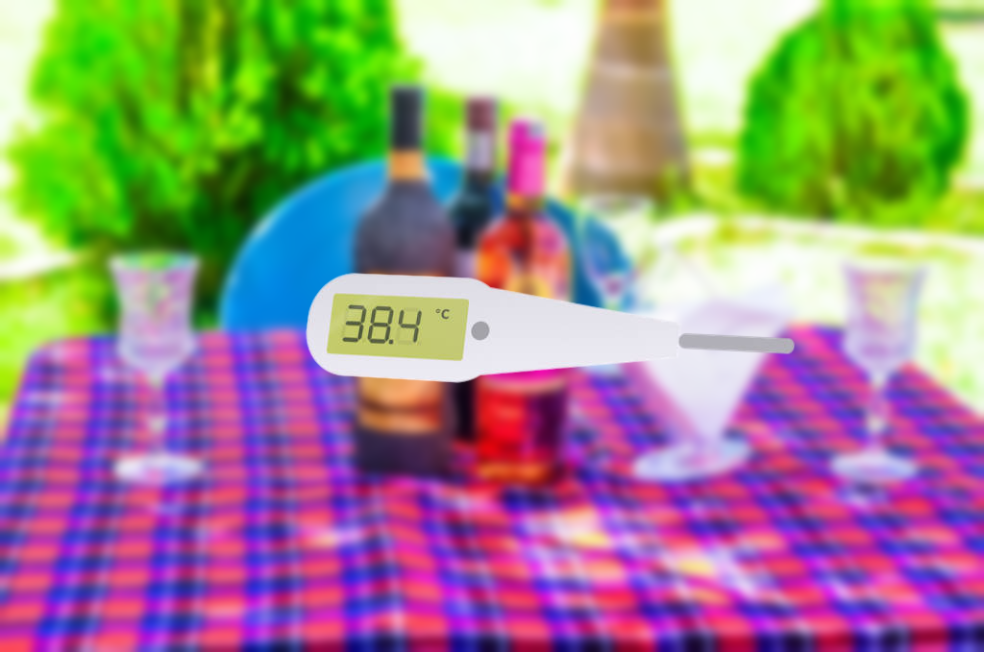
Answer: {"value": 38.4, "unit": "°C"}
